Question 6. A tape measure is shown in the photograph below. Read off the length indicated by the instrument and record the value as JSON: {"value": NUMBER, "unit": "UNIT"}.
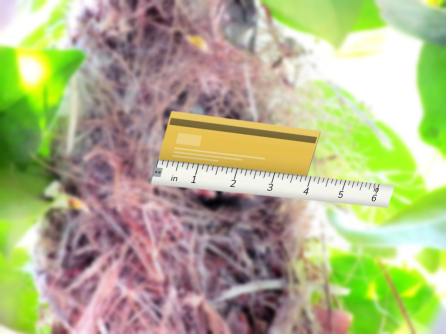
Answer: {"value": 3.875, "unit": "in"}
